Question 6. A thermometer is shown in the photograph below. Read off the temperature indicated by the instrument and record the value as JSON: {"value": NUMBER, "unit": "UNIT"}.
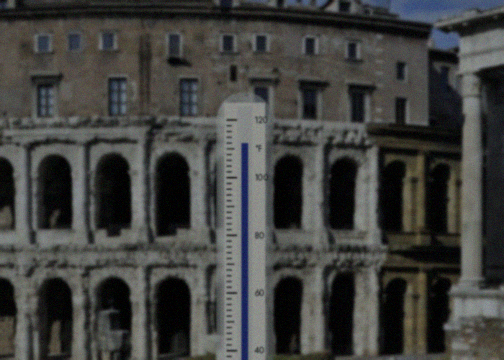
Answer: {"value": 112, "unit": "°F"}
